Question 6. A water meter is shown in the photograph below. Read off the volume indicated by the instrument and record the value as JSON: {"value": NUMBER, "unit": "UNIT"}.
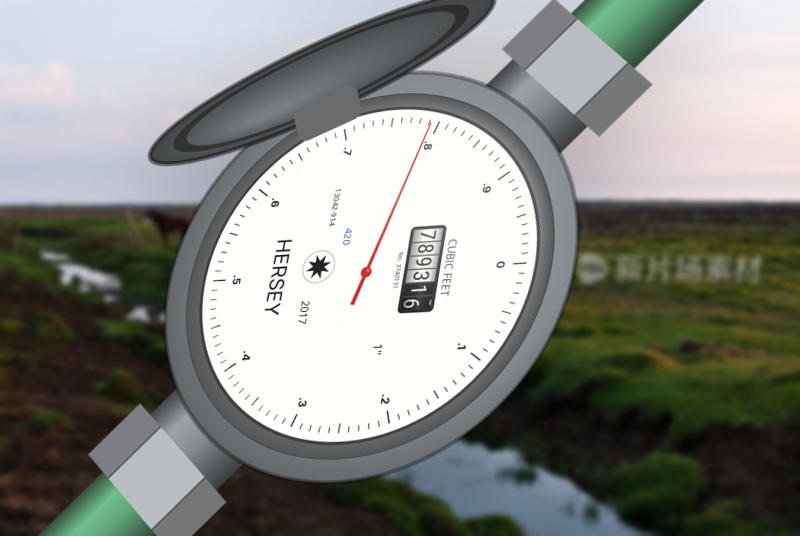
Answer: {"value": 789315.79, "unit": "ft³"}
